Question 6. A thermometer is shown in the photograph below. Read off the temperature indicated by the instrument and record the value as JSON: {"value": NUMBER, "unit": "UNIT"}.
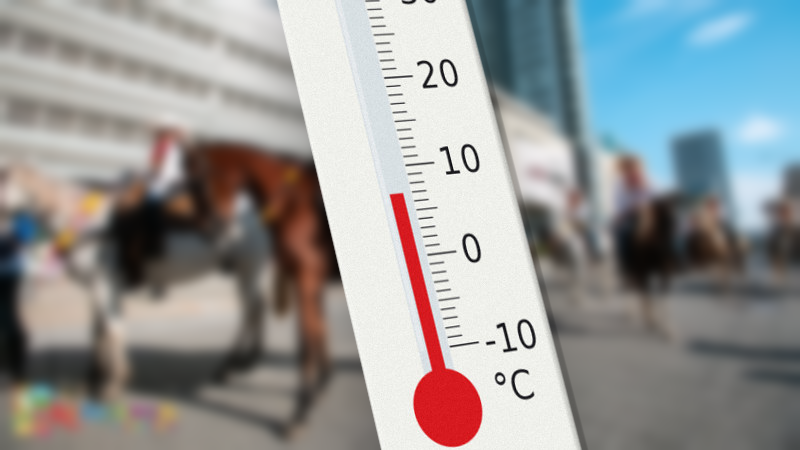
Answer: {"value": 7, "unit": "°C"}
